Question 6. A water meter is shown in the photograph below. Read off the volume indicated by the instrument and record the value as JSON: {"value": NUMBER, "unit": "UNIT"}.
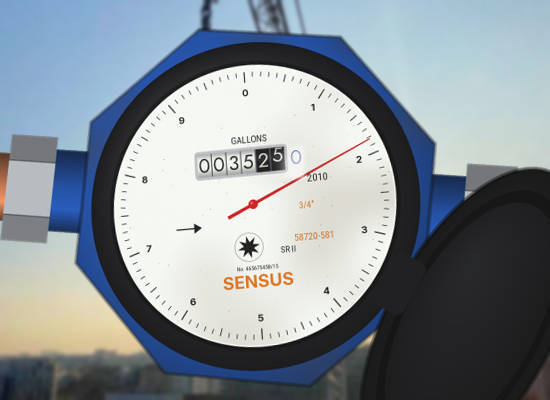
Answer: {"value": 35251.8, "unit": "gal"}
